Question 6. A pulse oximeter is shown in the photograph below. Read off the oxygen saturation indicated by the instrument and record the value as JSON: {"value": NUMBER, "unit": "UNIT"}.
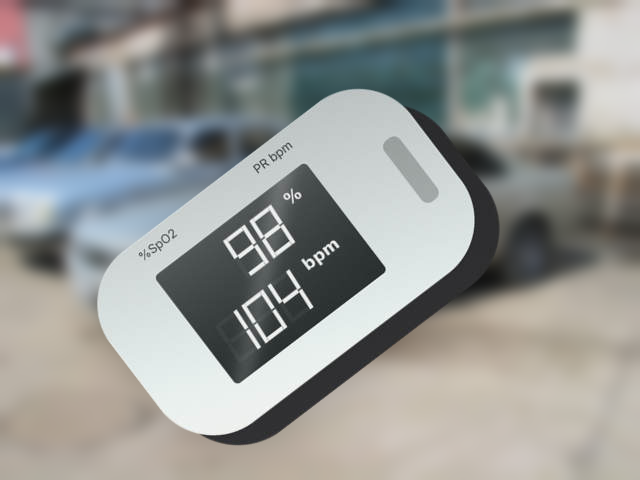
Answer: {"value": 98, "unit": "%"}
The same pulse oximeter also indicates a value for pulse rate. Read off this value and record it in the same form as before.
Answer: {"value": 104, "unit": "bpm"}
